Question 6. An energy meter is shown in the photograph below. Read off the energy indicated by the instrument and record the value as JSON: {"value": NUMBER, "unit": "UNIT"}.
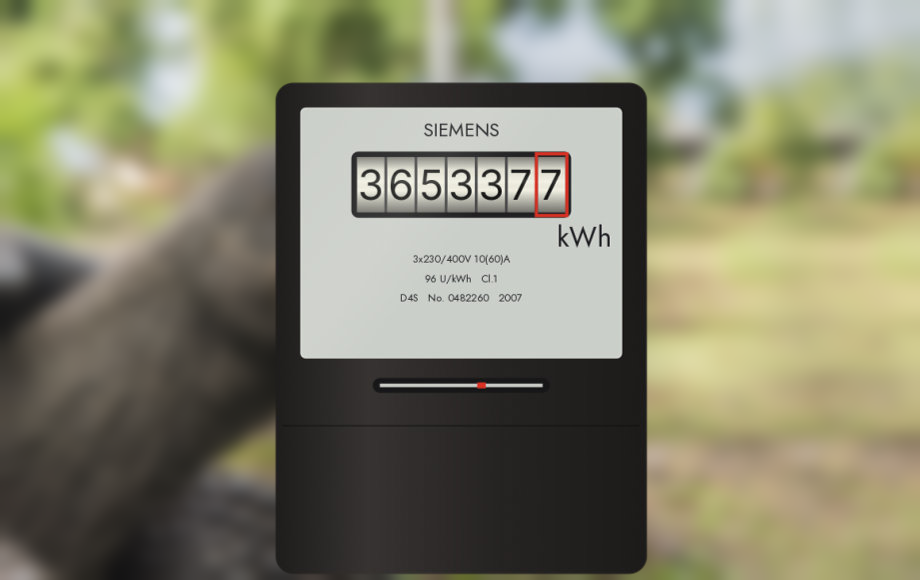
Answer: {"value": 365337.7, "unit": "kWh"}
